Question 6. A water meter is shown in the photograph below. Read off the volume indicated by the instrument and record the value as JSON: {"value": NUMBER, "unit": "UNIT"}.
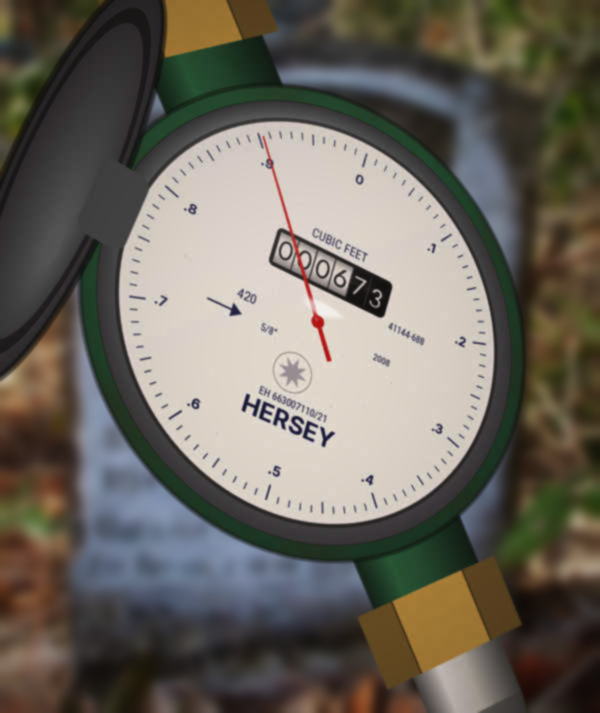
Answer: {"value": 672.90, "unit": "ft³"}
